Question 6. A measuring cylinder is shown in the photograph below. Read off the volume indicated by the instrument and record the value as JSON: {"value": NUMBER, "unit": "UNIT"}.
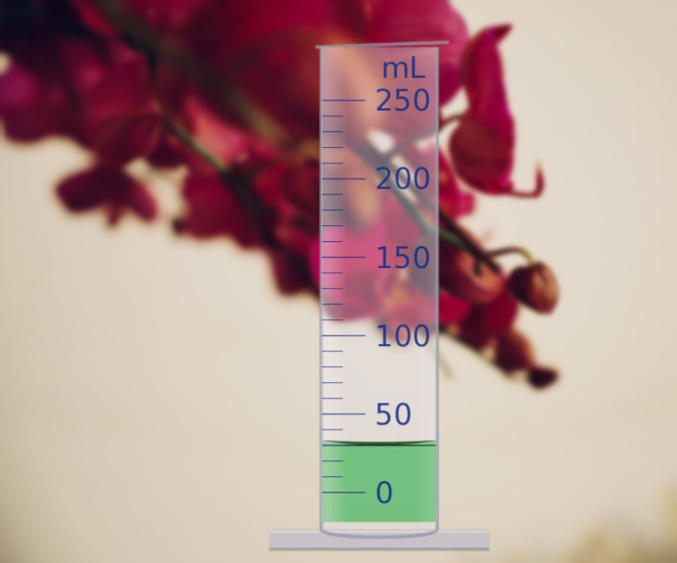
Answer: {"value": 30, "unit": "mL"}
